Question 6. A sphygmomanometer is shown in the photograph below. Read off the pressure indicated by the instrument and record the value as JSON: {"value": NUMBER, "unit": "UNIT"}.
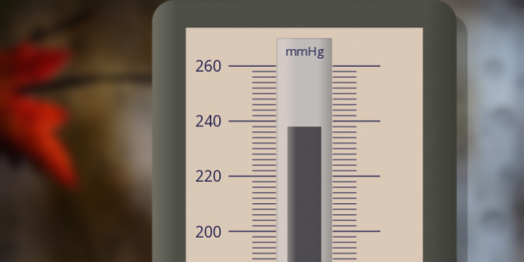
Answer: {"value": 238, "unit": "mmHg"}
